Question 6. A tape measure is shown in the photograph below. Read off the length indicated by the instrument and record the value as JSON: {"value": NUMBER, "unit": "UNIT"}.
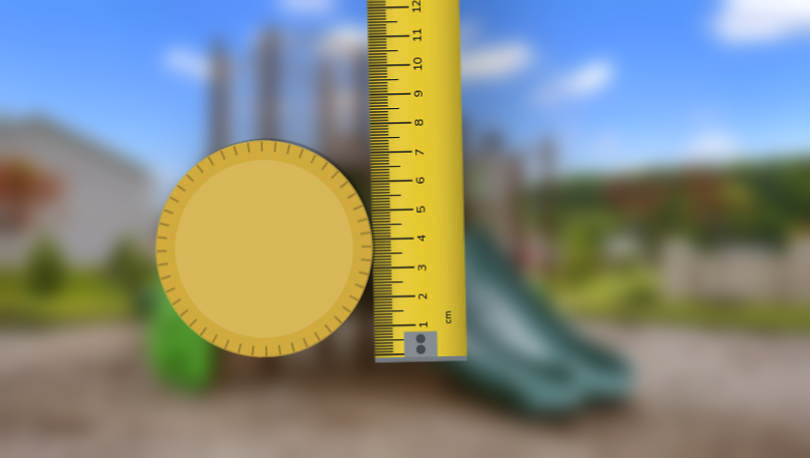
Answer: {"value": 7.5, "unit": "cm"}
